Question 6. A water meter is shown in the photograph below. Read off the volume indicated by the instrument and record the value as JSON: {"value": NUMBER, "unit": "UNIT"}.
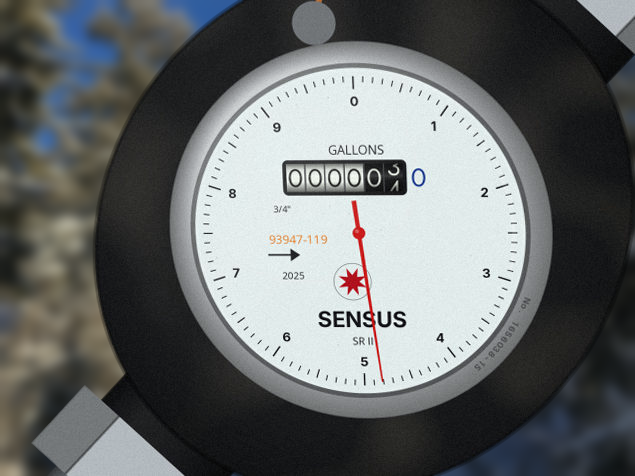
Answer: {"value": 34.8, "unit": "gal"}
